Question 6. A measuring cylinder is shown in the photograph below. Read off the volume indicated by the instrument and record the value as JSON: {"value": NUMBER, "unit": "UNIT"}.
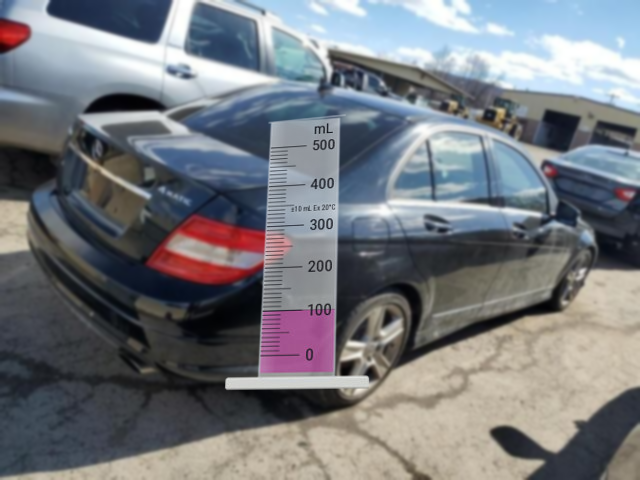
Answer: {"value": 100, "unit": "mL"}
